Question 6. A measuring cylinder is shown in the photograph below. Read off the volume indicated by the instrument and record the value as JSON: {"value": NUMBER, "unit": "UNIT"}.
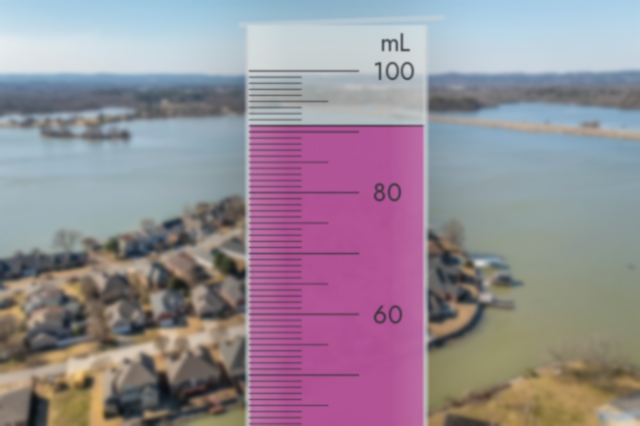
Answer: {"value": 91, "unit": "mL"}
